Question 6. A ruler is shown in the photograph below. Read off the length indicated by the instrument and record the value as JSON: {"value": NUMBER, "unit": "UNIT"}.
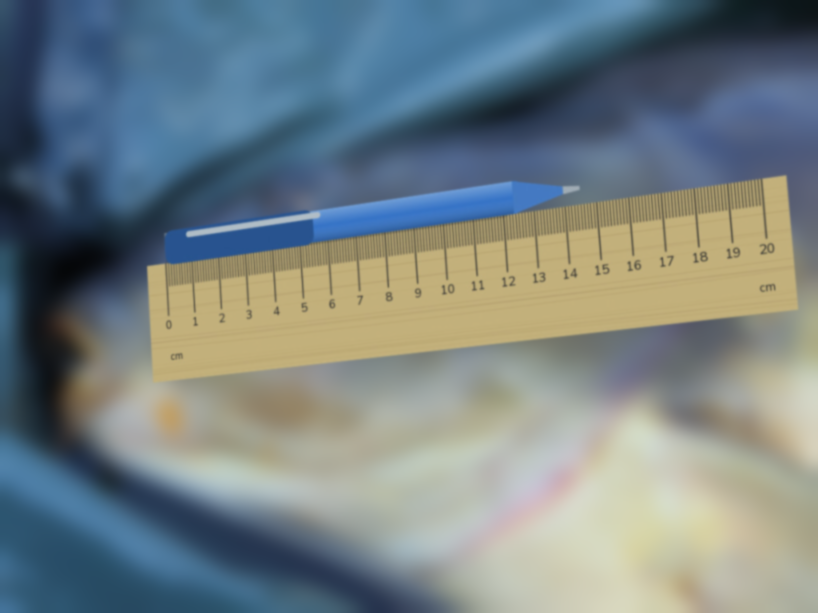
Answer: {"value": 14.5, "unit": "cm"}
